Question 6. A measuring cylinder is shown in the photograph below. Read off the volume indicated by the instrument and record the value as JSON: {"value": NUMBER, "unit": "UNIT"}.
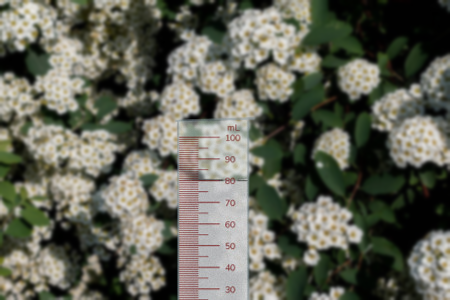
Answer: {"value": 80, "unit": "mL"}
